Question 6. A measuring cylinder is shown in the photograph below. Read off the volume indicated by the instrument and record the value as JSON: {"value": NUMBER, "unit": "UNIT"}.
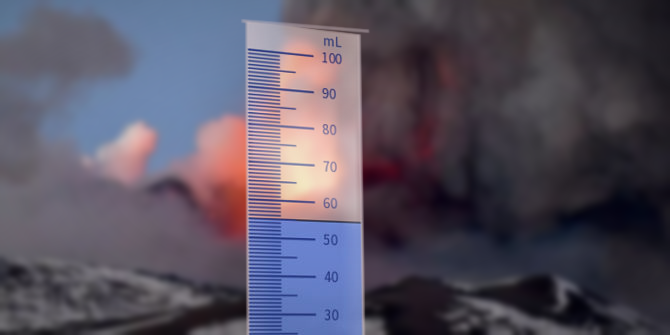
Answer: {"value": 55, "unit": "mL"}
